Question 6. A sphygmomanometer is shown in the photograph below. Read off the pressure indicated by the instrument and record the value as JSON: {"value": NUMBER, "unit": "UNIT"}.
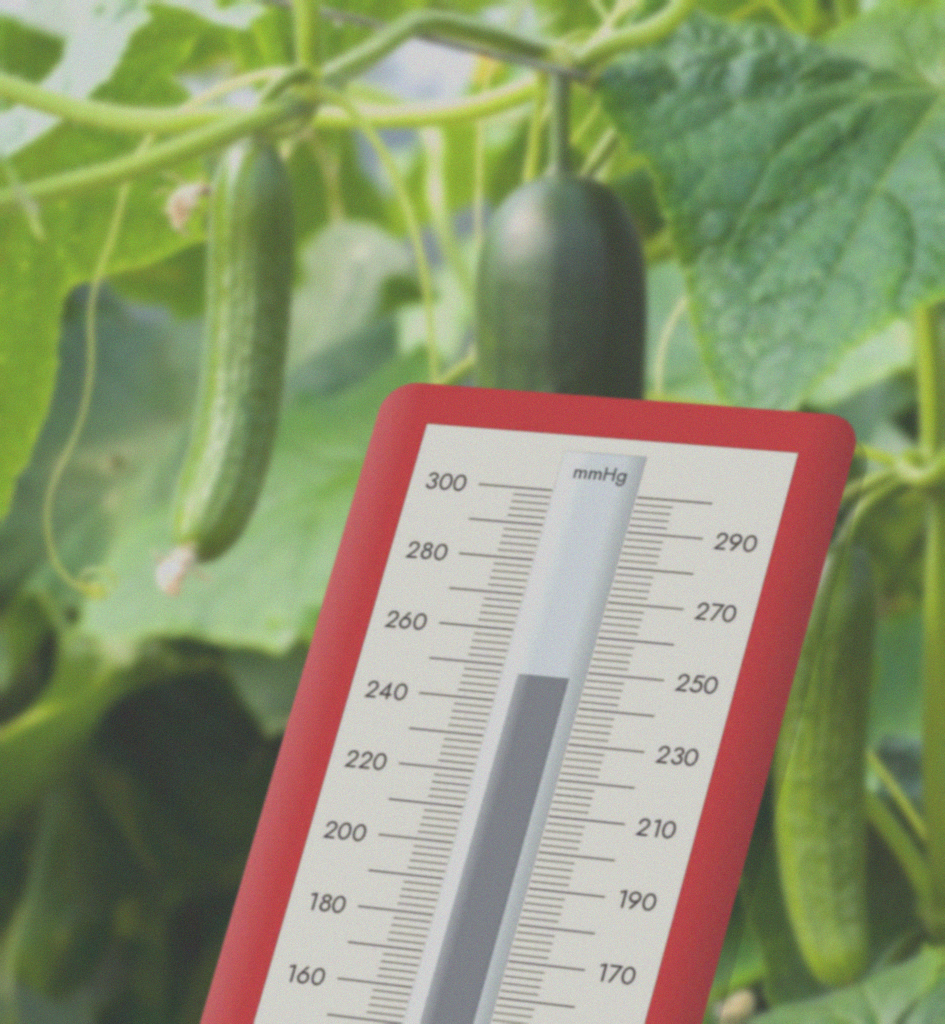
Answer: {"value": 248, "unit": "mmHg"}
